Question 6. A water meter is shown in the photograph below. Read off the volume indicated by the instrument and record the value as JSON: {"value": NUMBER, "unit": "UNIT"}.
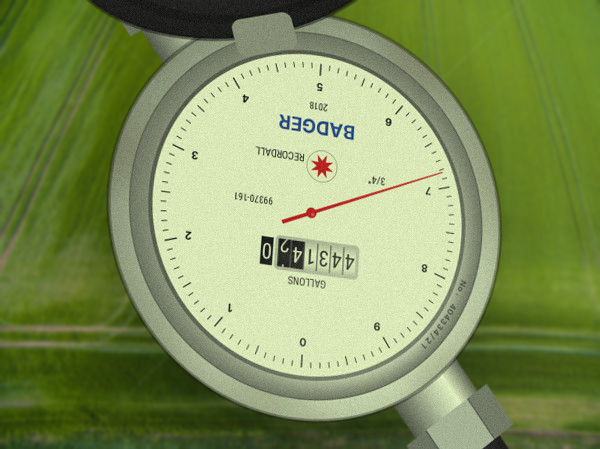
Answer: {"value": 4431416.8, "unit": "gal"}
